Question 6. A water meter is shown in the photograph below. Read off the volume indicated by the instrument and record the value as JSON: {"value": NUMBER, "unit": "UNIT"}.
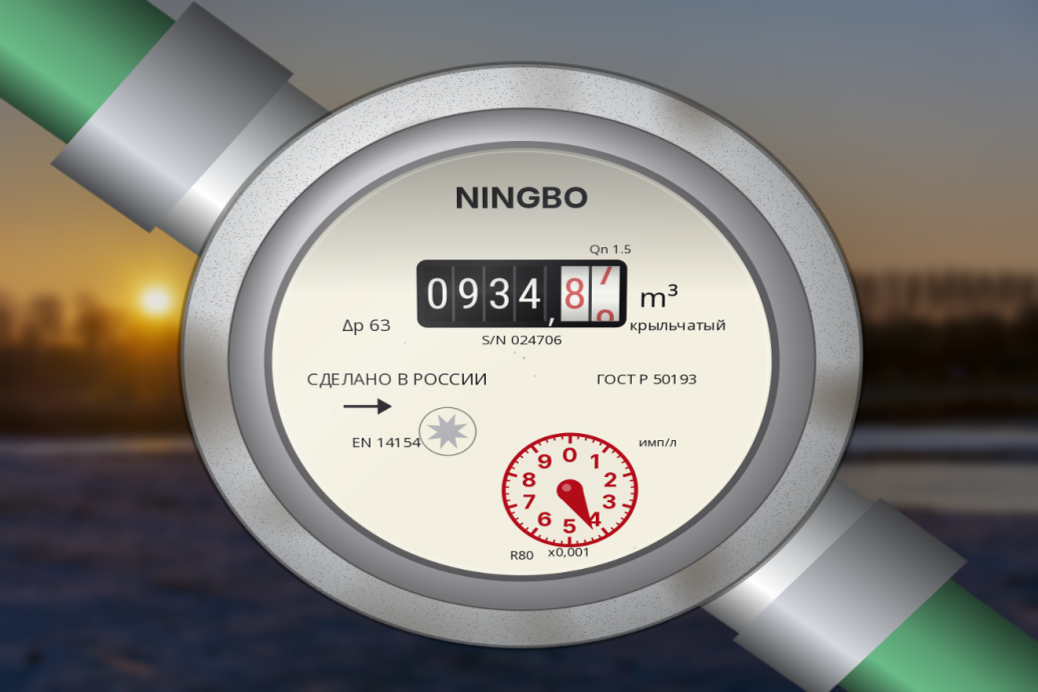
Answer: {"value": 934.874, "unit": "m³"}
